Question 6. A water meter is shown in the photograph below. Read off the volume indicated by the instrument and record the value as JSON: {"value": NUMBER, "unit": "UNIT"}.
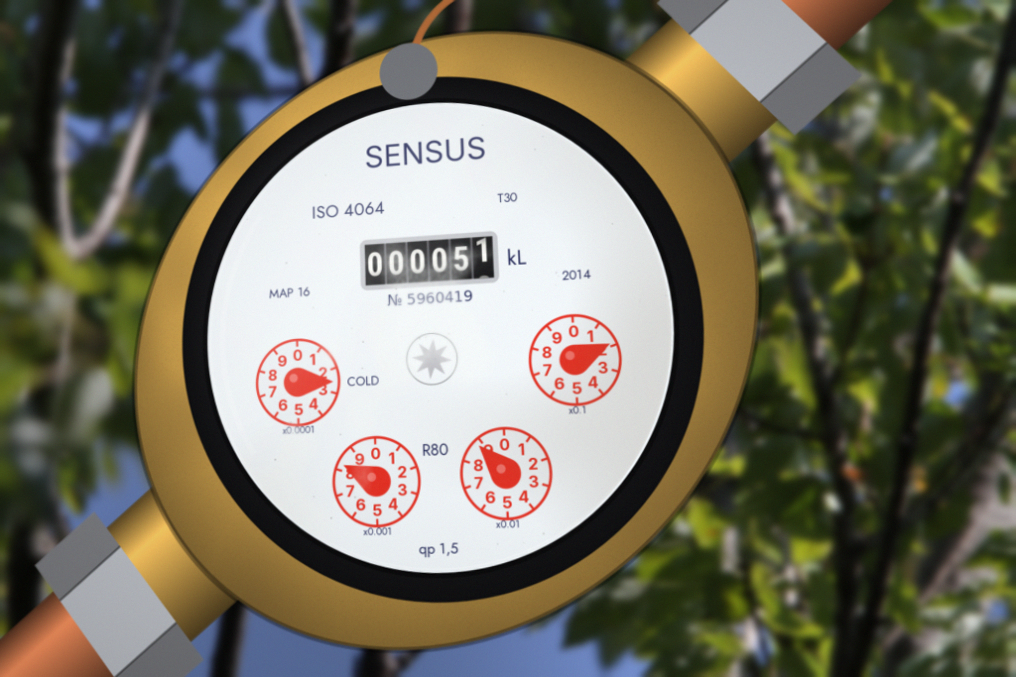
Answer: {"value": 51.1882, "unit": "kL"}
